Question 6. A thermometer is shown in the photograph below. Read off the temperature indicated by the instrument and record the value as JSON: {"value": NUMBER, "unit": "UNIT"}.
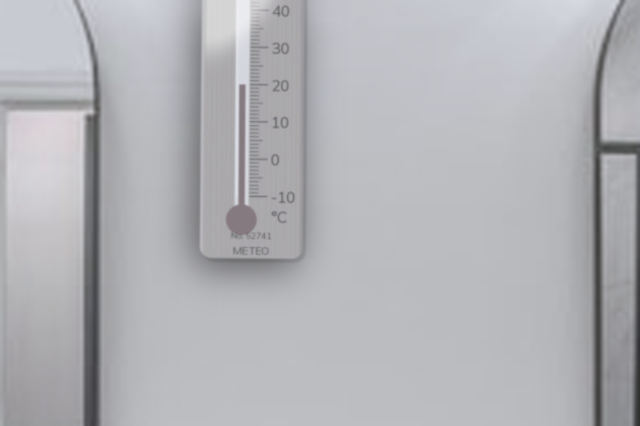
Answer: {"value": 20, "unit": "°C"}
